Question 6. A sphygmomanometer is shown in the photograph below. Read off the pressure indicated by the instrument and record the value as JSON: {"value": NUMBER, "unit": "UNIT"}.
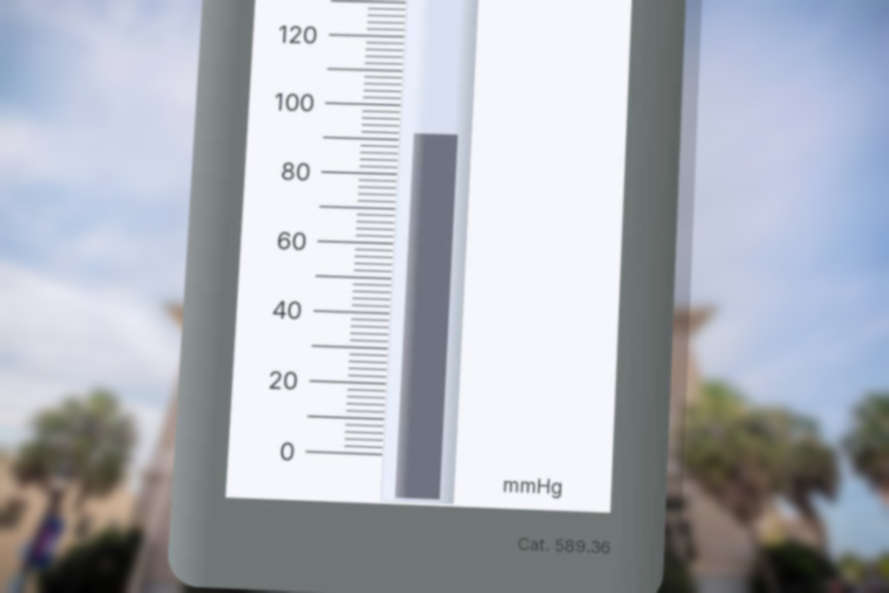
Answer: {"value": 92, "unit": "mmHg"}
